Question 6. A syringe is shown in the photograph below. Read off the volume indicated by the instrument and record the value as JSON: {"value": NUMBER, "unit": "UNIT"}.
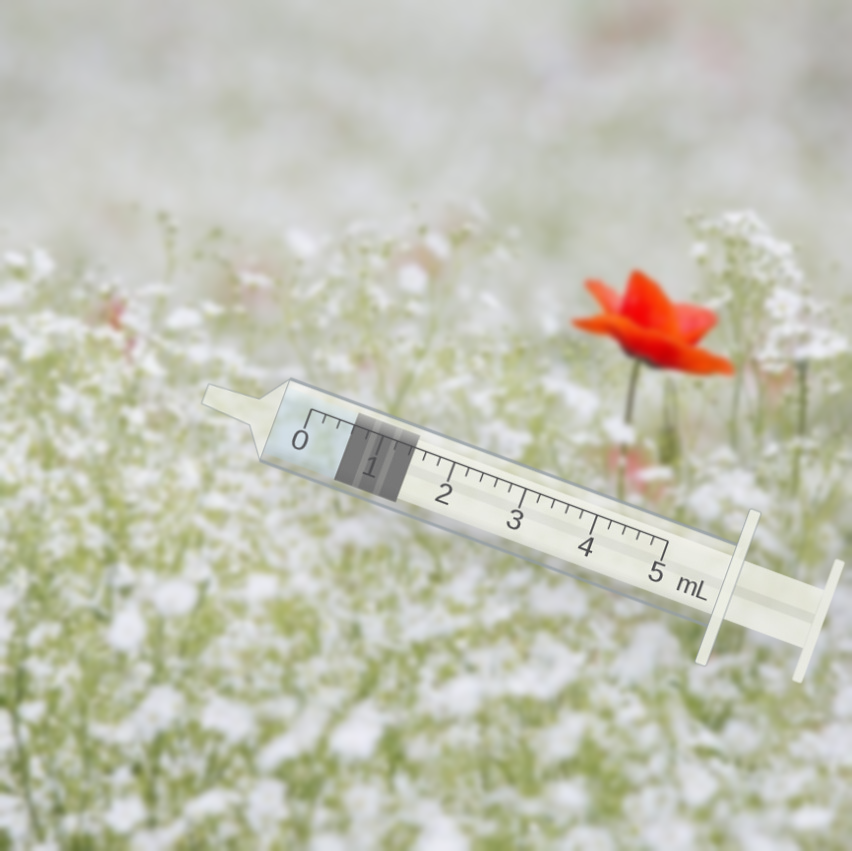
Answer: {"value": 0.6, "unit": "mL"}
